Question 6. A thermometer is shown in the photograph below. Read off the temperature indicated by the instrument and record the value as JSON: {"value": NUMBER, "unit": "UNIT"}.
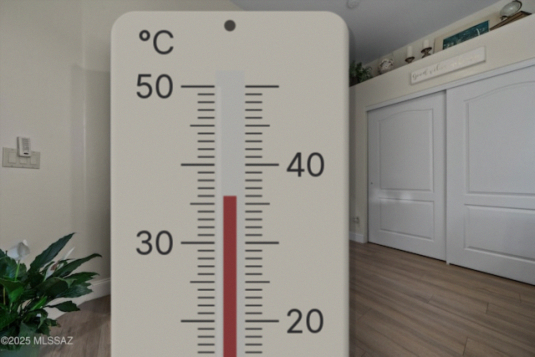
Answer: {"value": 36, "unit": "°C"}
